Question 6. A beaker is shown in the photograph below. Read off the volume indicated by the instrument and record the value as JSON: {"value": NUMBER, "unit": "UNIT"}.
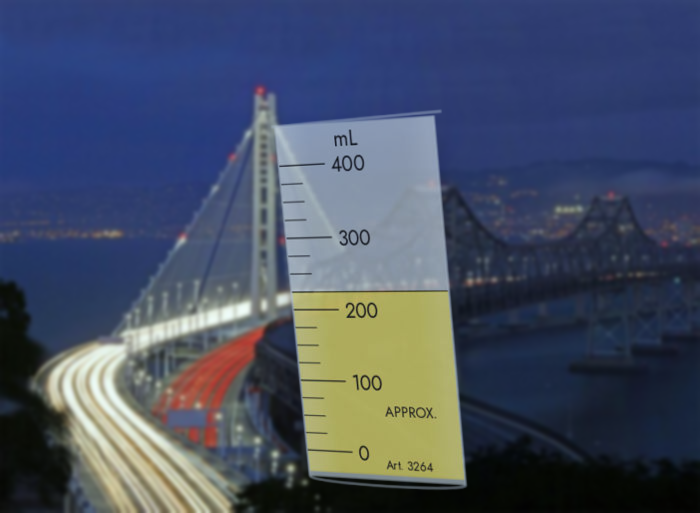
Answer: {"value": 225, "unit": "mL"}
